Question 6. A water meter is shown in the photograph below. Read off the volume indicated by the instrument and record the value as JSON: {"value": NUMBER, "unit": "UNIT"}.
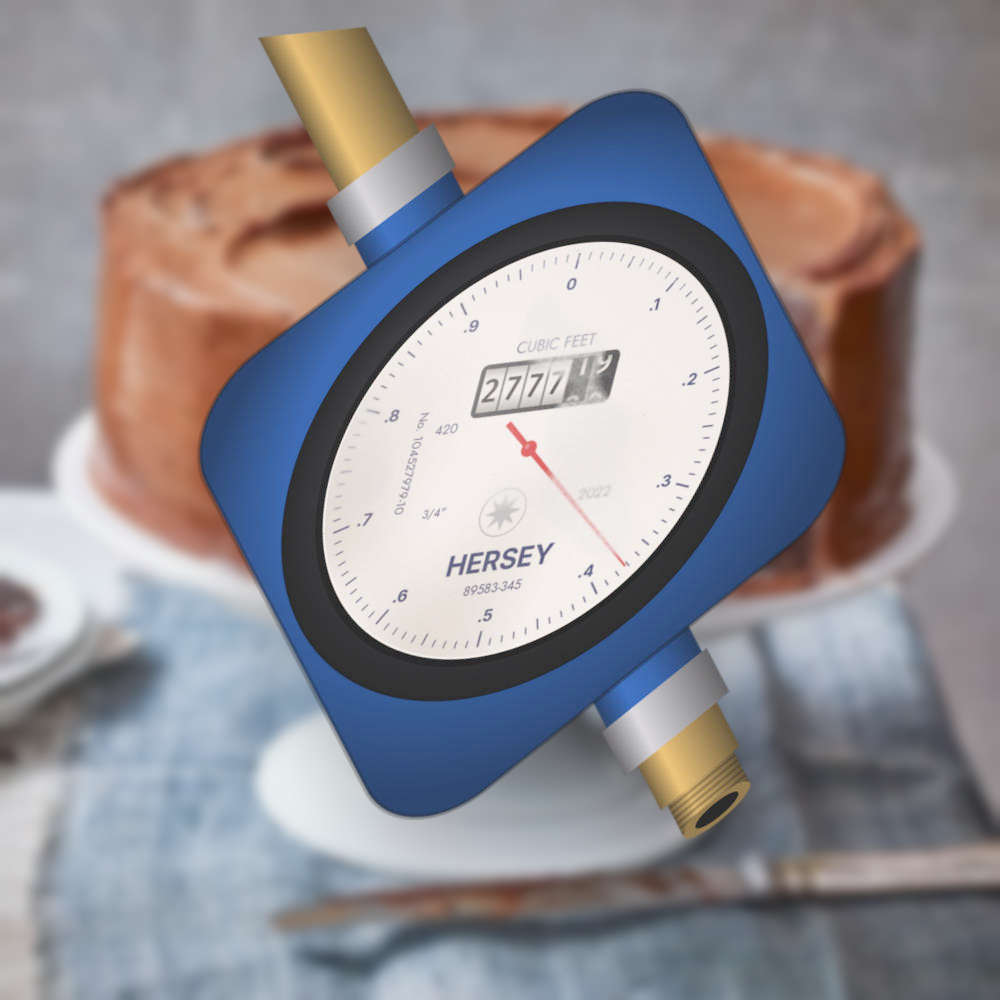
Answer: {"value": 277719.37, "unit": "ft³"}
